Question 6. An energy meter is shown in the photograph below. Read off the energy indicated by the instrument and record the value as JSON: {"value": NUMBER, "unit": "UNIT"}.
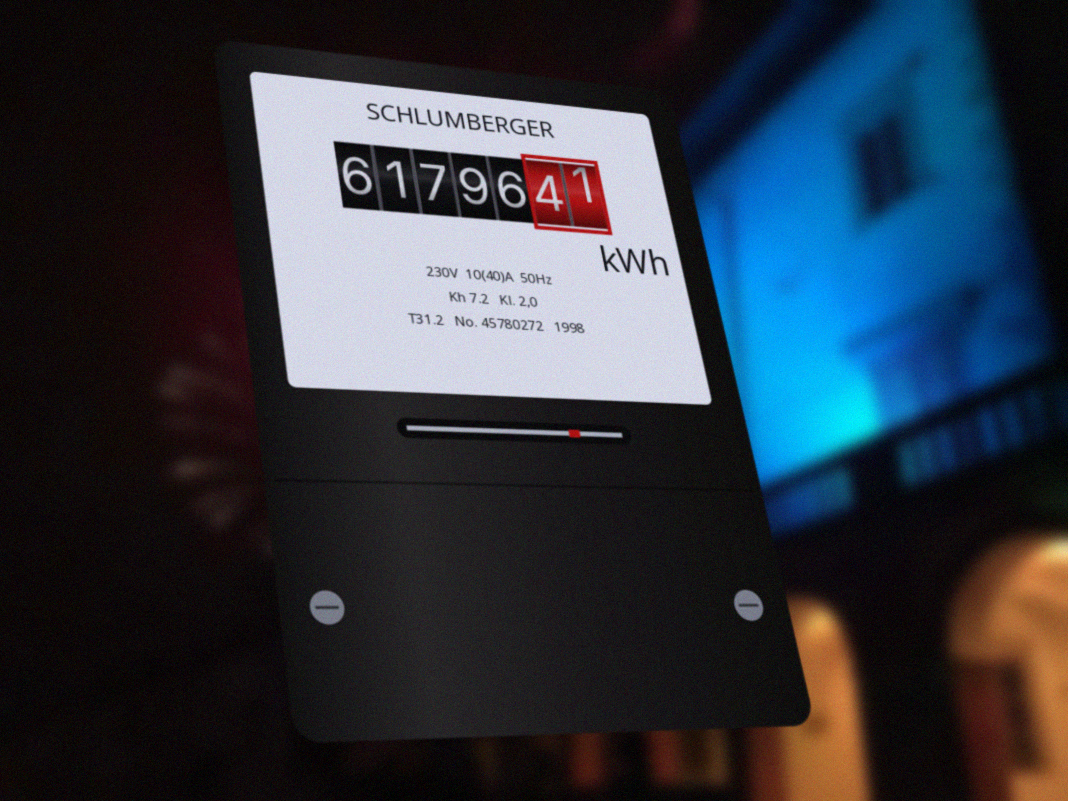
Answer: {"value": 61796.41, "unit": "kWh"}
